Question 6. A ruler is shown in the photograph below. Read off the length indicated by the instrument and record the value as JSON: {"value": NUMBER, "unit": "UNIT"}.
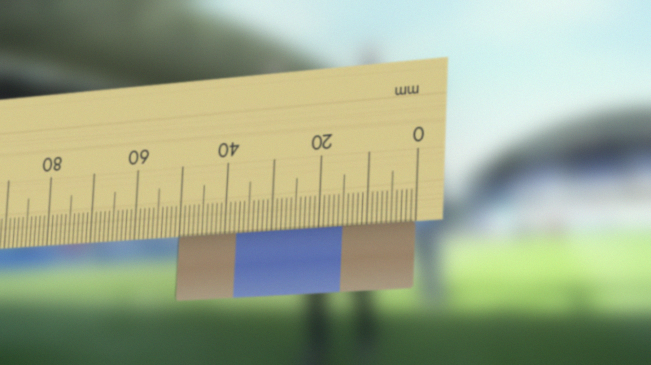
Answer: {"value": 50, "unit": "mm"}
